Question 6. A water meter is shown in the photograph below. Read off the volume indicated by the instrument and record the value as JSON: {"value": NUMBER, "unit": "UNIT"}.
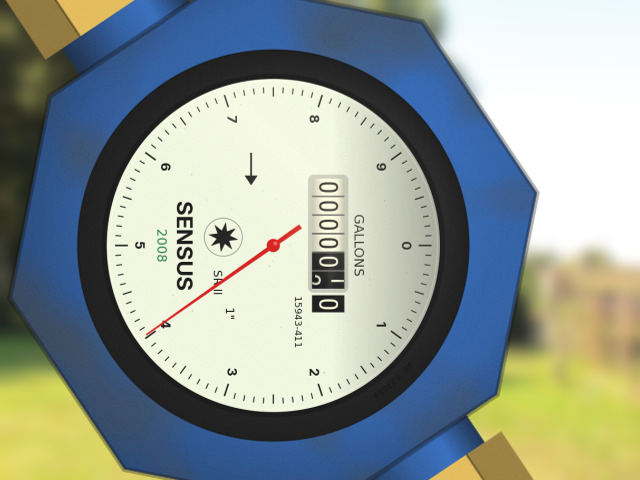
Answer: {"value": 14.0, "unit": "gal"}
